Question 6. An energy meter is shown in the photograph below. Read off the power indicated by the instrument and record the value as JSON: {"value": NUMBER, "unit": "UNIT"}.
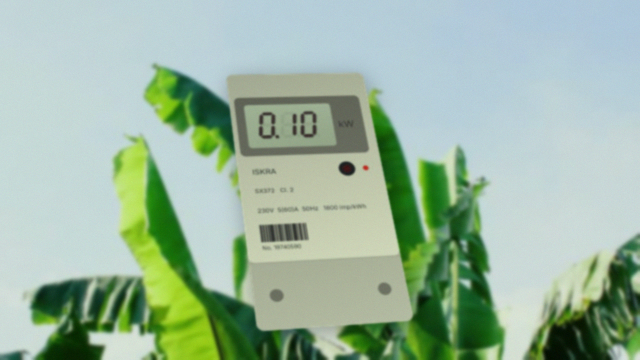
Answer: {"value": 0.10, "unit": "kW"}
